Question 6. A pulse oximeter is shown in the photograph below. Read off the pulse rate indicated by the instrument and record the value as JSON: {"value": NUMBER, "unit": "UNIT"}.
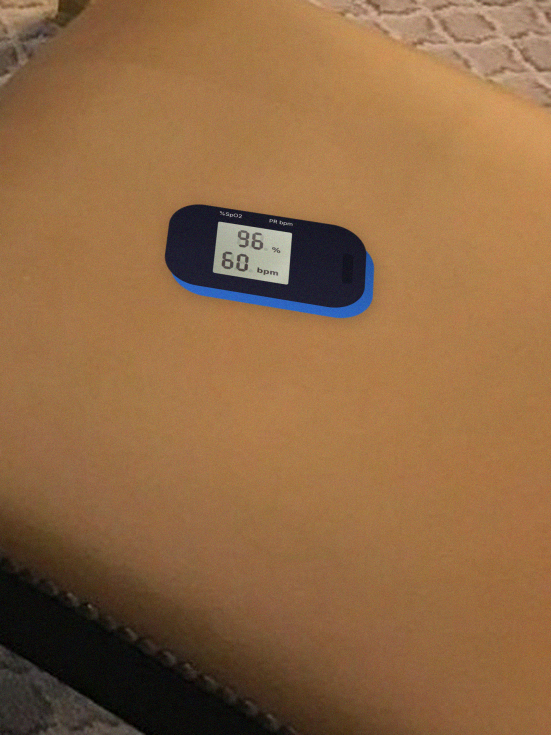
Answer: {"value": 60, "unit": "bpm"}
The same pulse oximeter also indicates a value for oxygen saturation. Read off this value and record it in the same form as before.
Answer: {"value": 96, "unit": "%"}
